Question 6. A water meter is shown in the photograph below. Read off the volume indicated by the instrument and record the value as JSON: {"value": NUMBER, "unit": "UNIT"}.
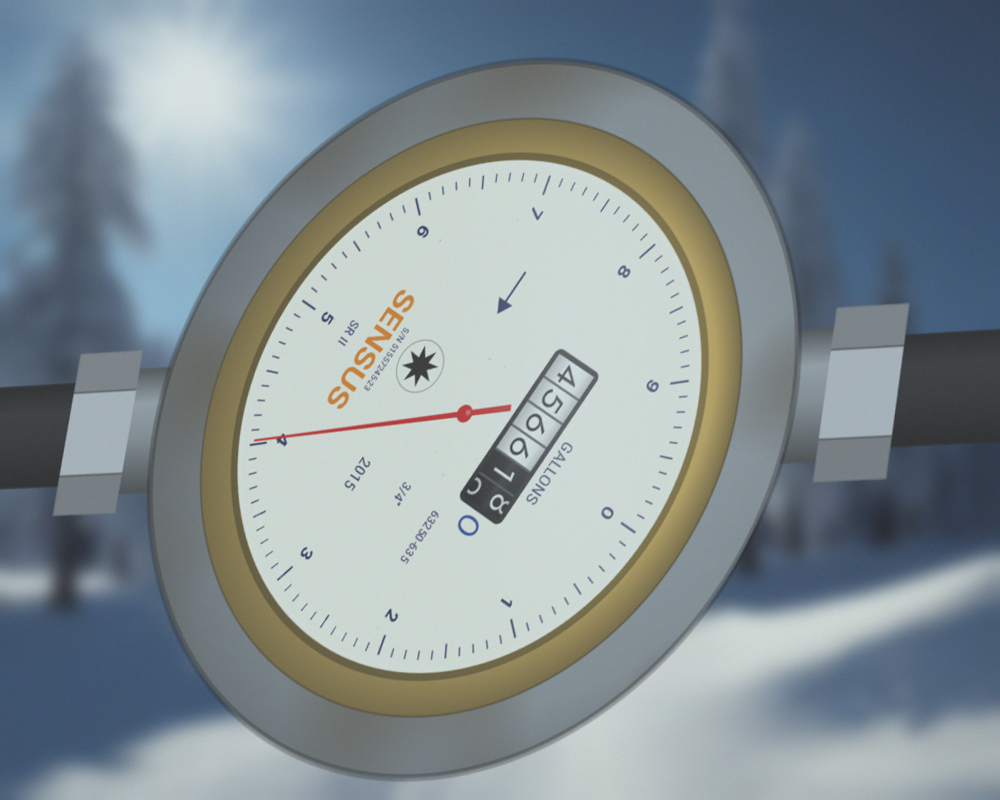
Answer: {"value": 4566184.0, "unit": "gal"}
